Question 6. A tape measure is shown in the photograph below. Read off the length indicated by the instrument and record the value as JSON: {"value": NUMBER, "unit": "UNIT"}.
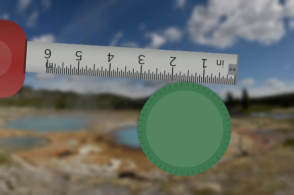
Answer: {"value": 3, "unit": "in"}
